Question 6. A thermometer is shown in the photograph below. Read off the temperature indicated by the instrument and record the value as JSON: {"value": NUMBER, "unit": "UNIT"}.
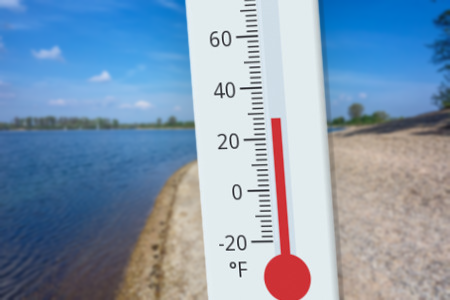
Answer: {"value": 28, "unit": "°F"}
